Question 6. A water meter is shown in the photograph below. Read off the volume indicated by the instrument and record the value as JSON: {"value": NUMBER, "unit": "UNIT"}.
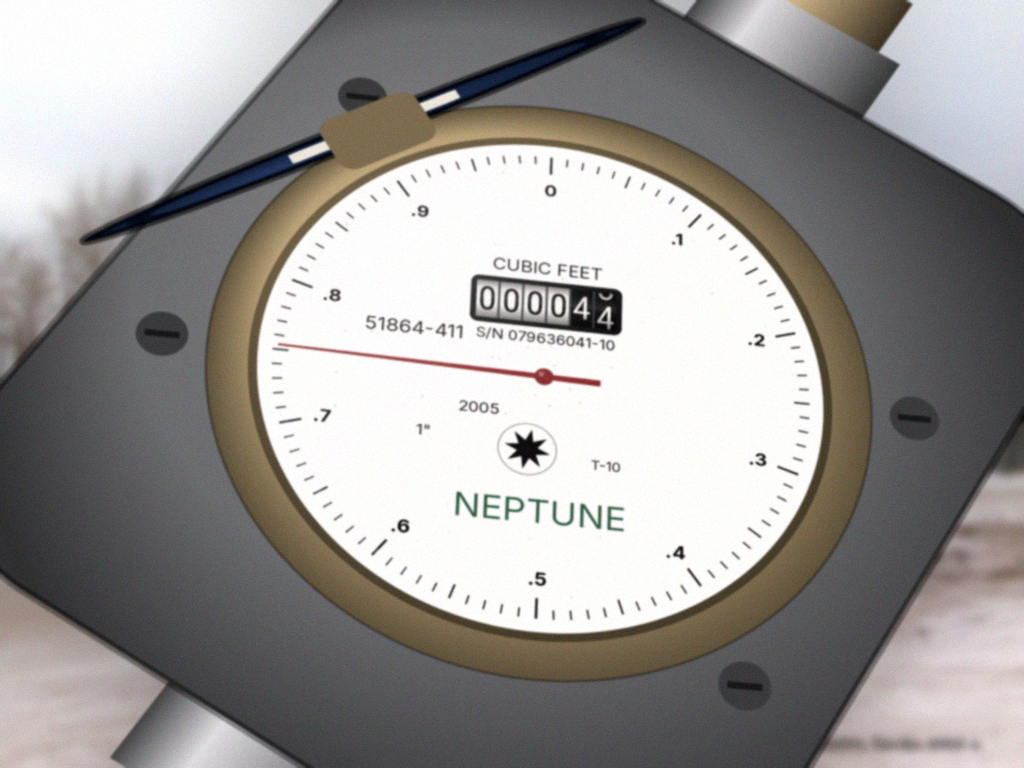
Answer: {"value": 43.75, "unit": "ft³"}
